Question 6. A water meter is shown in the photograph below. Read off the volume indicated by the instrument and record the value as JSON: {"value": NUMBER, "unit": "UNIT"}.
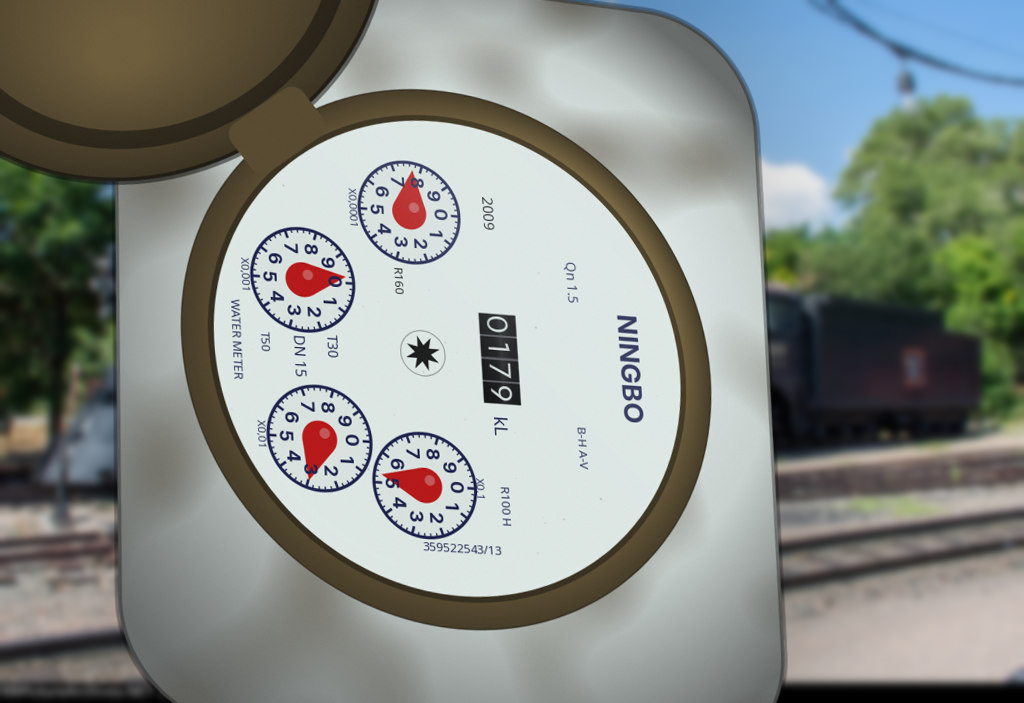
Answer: {"value": 179.5297, "unit": "kL"}
